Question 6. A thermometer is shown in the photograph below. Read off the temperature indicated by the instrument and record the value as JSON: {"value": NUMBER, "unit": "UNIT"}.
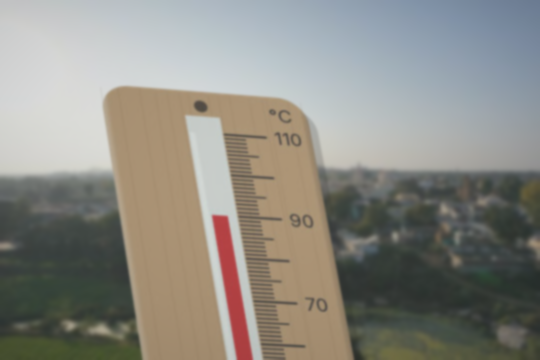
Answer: {"value": 90, "unit": "°C"}
